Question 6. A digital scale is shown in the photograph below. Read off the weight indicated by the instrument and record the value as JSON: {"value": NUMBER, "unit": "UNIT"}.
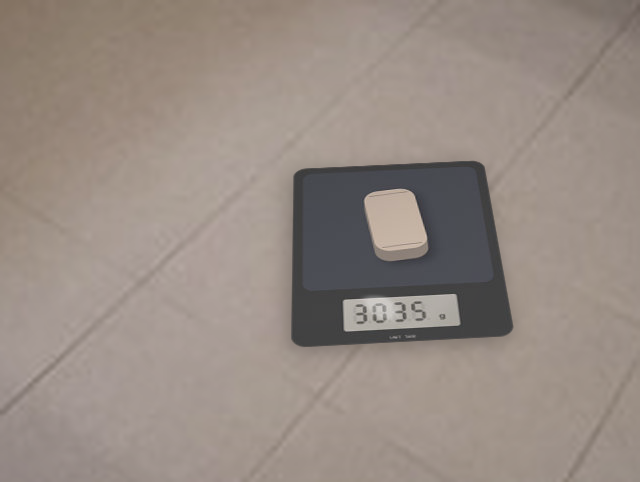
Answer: {"value": 3035, "unit": "g"}
